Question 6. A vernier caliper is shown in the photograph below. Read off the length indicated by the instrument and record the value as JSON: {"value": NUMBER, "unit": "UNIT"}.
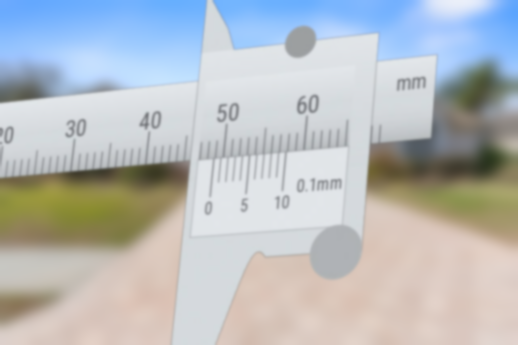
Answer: {"value": 48.8, "unit": "mm"}
